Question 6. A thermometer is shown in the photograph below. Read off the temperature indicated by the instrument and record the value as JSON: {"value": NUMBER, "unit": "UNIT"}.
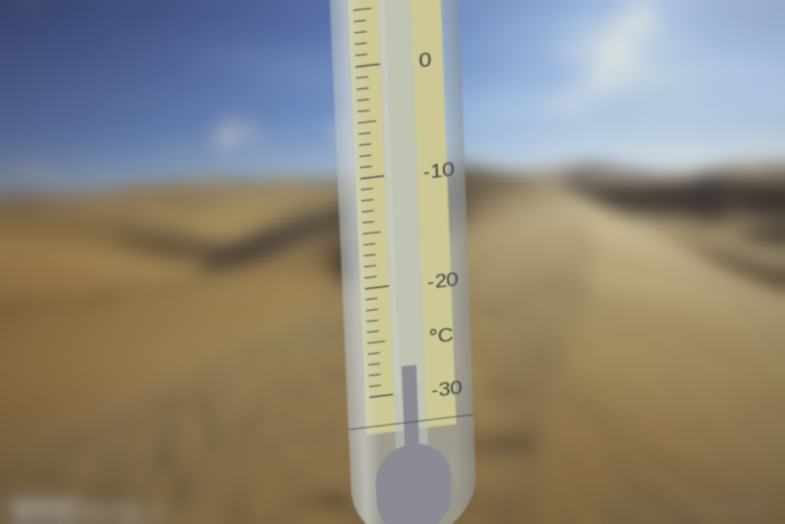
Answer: {"value": -27.5, "unit": "°C"}
